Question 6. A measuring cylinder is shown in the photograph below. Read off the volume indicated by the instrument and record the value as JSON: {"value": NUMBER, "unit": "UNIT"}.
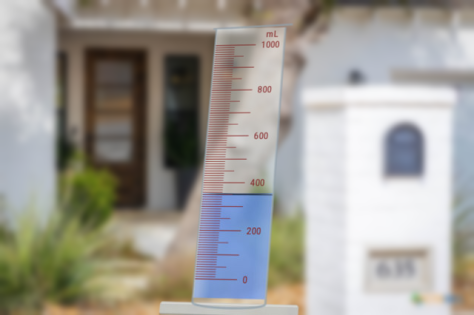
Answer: {"value": 350, "unit": "mL"}
